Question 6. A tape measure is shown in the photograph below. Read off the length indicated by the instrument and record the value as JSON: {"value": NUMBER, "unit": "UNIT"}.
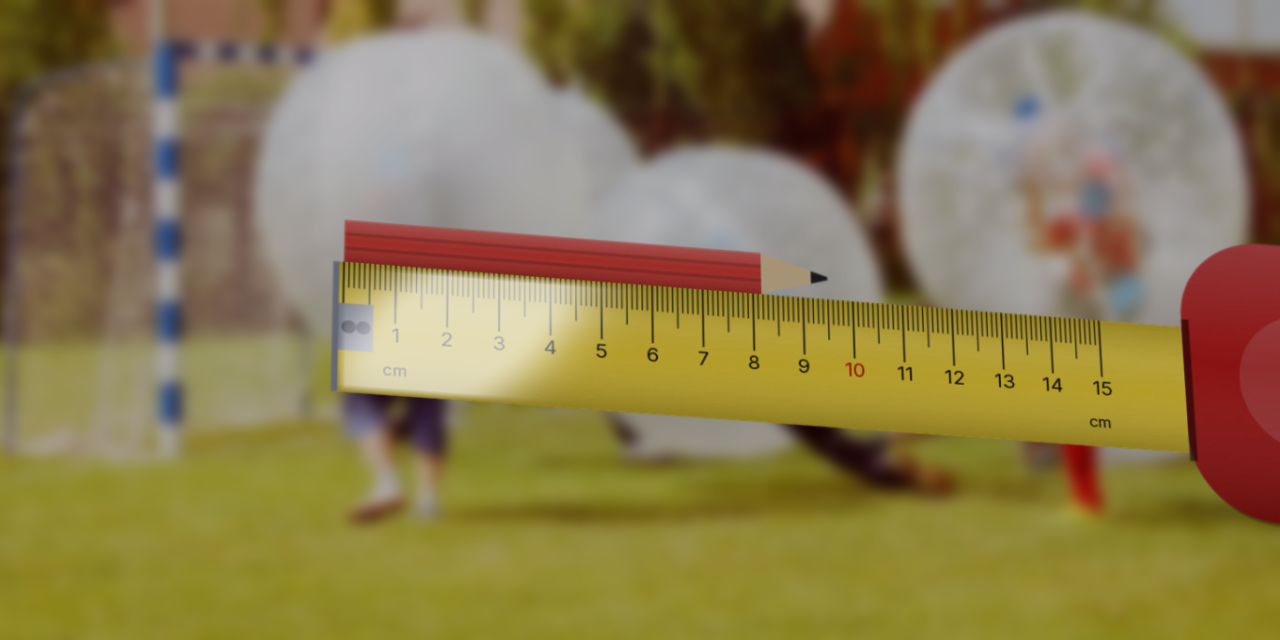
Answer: {"value": 9.5, "unit": "cm"}
